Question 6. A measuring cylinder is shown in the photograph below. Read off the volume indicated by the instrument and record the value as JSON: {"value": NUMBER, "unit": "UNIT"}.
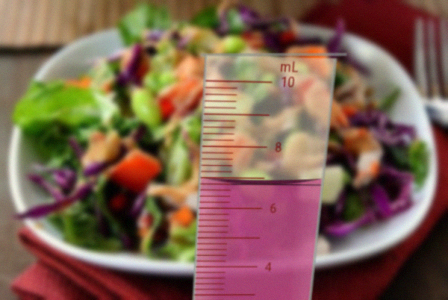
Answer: {"value": 6.8, "unit": "mL"}
